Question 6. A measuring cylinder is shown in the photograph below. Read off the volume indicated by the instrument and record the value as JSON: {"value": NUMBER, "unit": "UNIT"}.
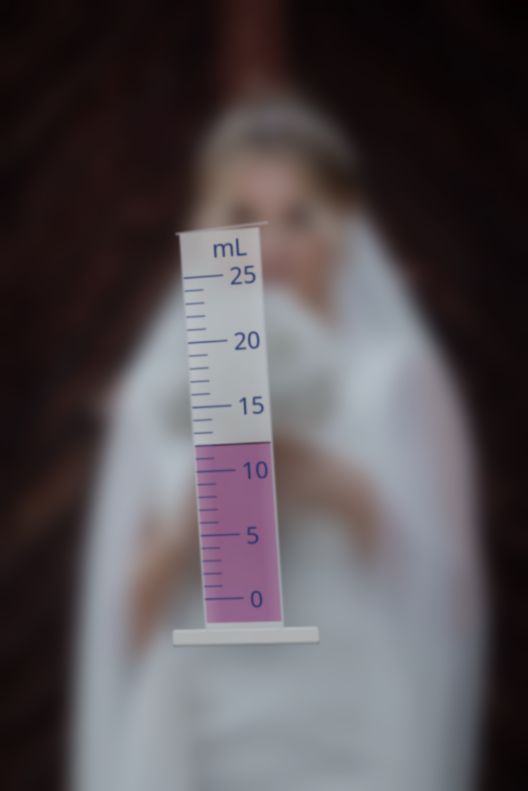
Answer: {"value": 12, "unit": "mL"}
